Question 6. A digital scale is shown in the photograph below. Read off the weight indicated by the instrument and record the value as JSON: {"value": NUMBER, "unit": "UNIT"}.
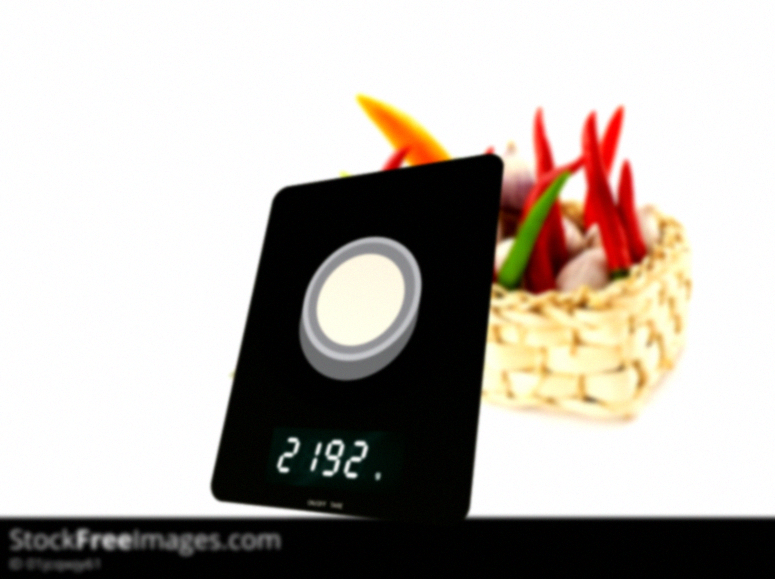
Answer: {"value": 2192, "unit": "g"}
